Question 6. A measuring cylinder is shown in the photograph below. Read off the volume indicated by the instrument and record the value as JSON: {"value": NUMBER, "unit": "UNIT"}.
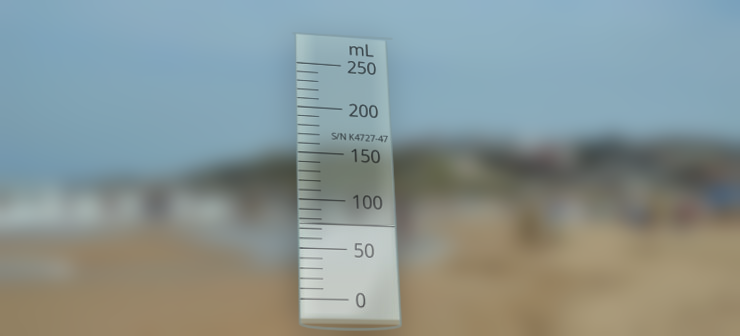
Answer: {"value": 75, "unit": "mL"}
